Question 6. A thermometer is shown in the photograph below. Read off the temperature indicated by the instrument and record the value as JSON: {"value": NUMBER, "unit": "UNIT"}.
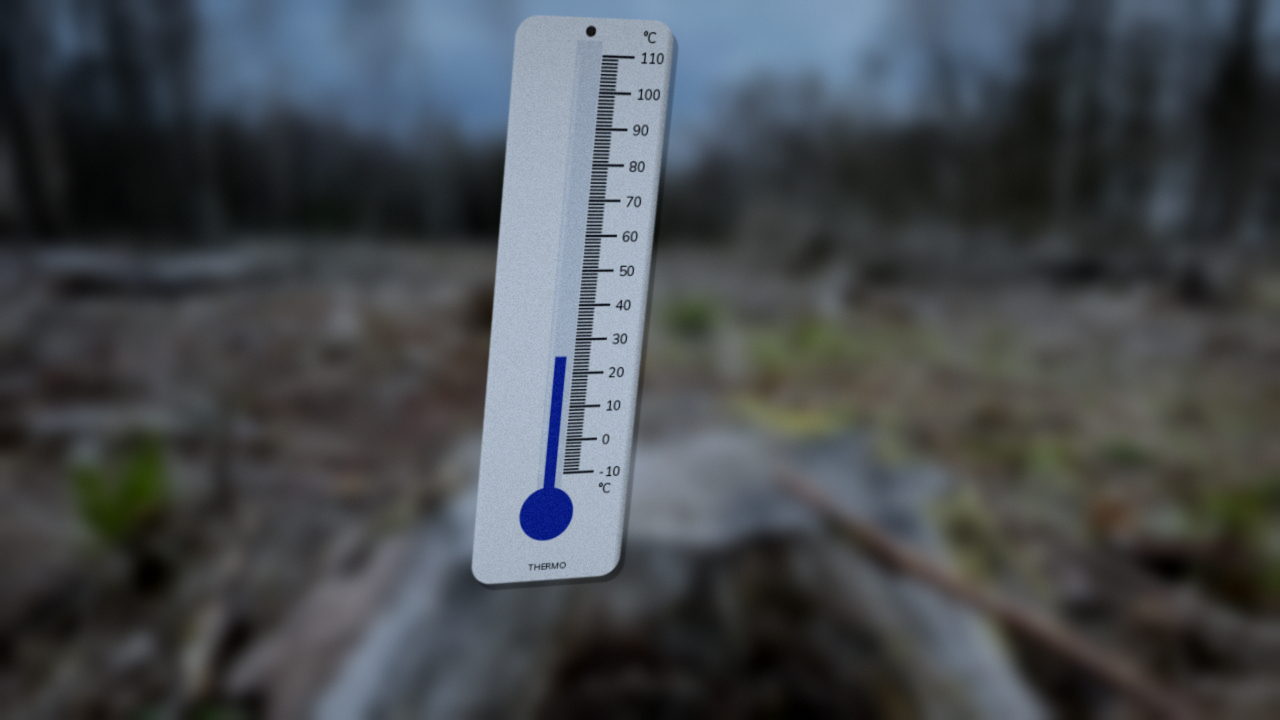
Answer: {"value": 25, "unit": "°C"}
